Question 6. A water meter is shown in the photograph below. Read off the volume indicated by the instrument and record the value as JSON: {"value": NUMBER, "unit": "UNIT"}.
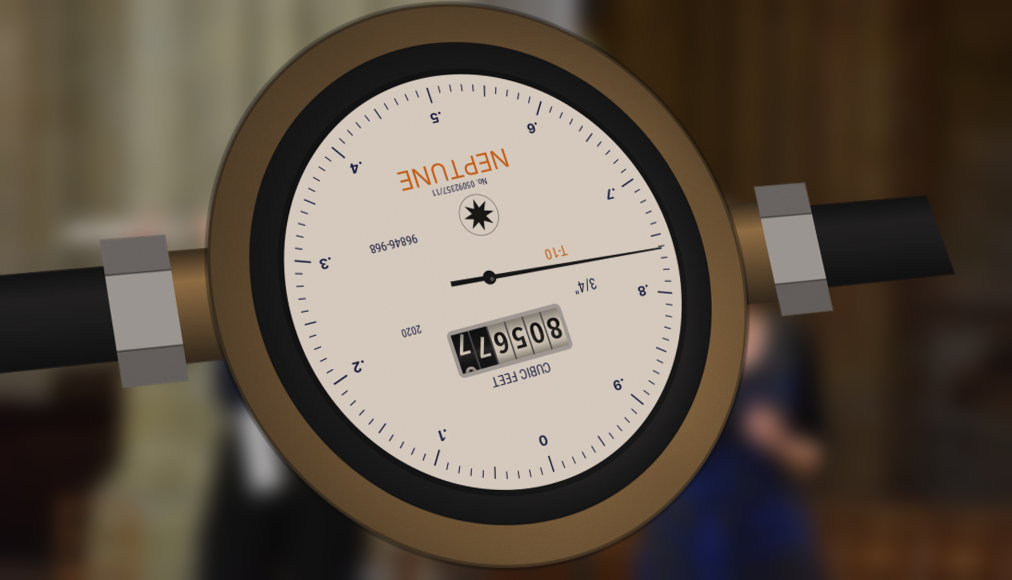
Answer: {"value": 805676.76, "unit": "ft³"}
